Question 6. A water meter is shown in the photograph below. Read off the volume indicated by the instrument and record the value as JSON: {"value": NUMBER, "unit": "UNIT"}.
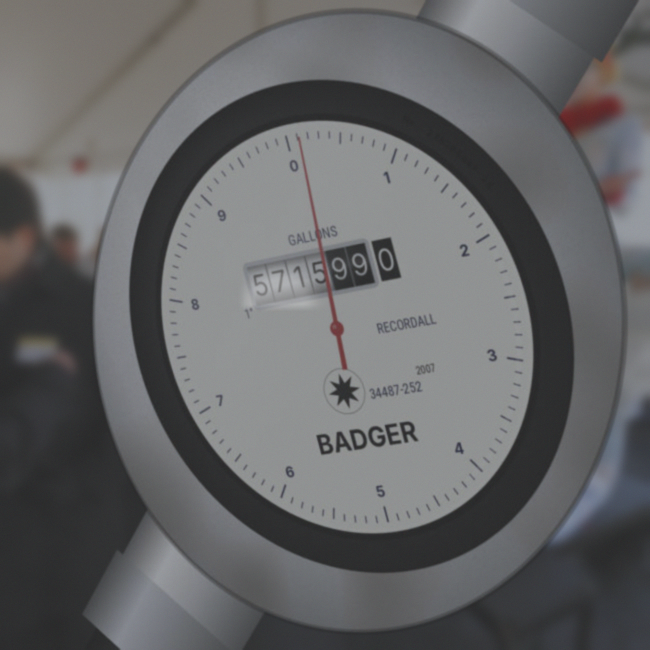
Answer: {"value": 5715990.1, "unit": "gal"}
